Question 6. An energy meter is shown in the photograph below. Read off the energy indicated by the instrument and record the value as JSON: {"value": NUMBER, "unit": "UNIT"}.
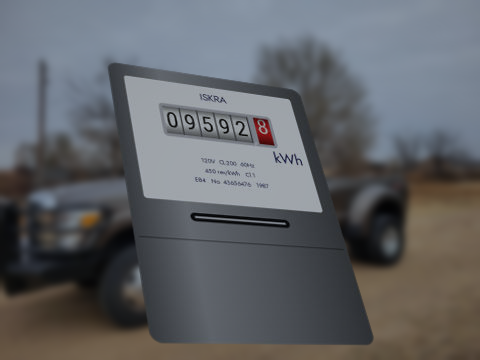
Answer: {"value": 9592.8, "unit": "kWh"}
